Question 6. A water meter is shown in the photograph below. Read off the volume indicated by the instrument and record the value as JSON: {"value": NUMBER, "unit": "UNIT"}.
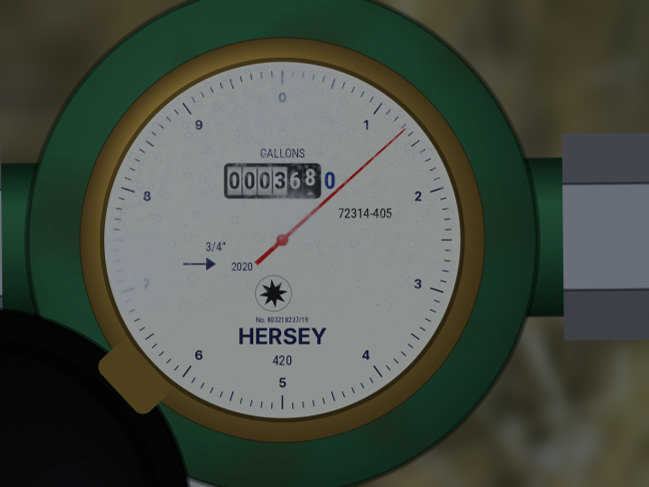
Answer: {"value": 3681.3, "unit": "gal"}
